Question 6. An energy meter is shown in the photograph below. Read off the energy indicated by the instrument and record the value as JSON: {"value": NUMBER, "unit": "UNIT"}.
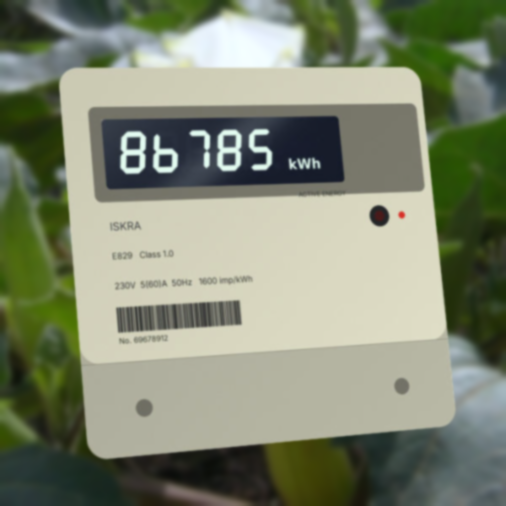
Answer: {"value": 86785, "unit": "kWh"}
